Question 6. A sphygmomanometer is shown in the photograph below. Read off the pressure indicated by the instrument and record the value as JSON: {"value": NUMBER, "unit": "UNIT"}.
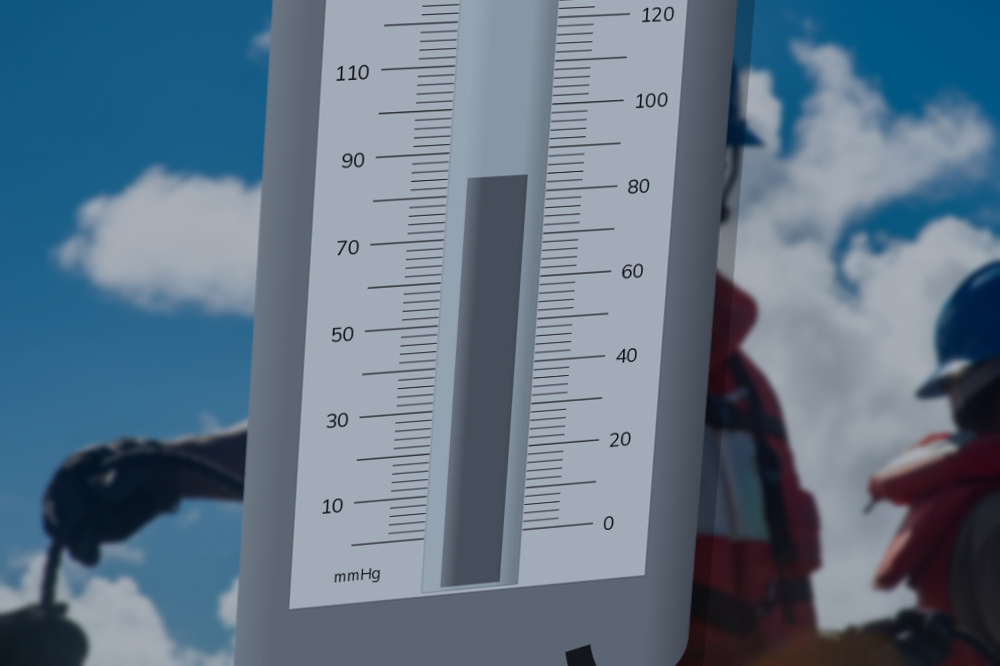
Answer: {"value": 84, "unit": "mmHg"}
